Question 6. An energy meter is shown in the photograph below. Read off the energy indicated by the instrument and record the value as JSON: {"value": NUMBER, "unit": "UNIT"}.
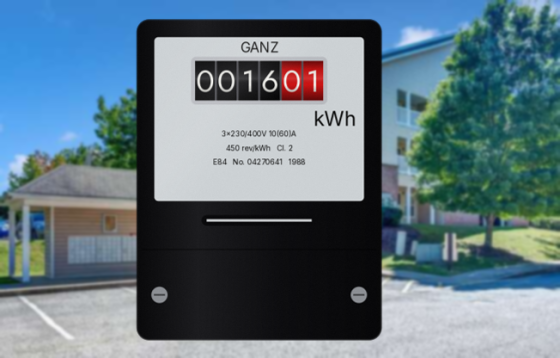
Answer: {"value": 16.01, "unit": "kWh"}
